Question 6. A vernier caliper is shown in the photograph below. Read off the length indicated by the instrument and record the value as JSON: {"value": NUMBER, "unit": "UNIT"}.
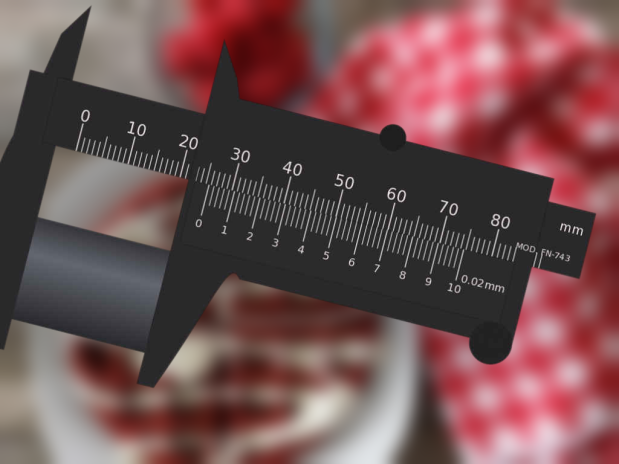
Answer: {"value": 25.6, "unit": "mm"}
